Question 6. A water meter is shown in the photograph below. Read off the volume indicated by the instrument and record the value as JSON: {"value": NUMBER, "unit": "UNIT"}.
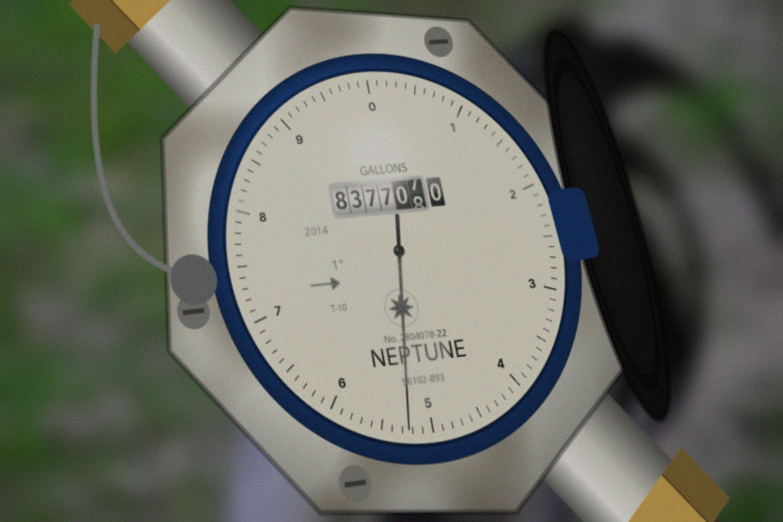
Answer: {"value": 8377075.2, "unit": "gal"}
